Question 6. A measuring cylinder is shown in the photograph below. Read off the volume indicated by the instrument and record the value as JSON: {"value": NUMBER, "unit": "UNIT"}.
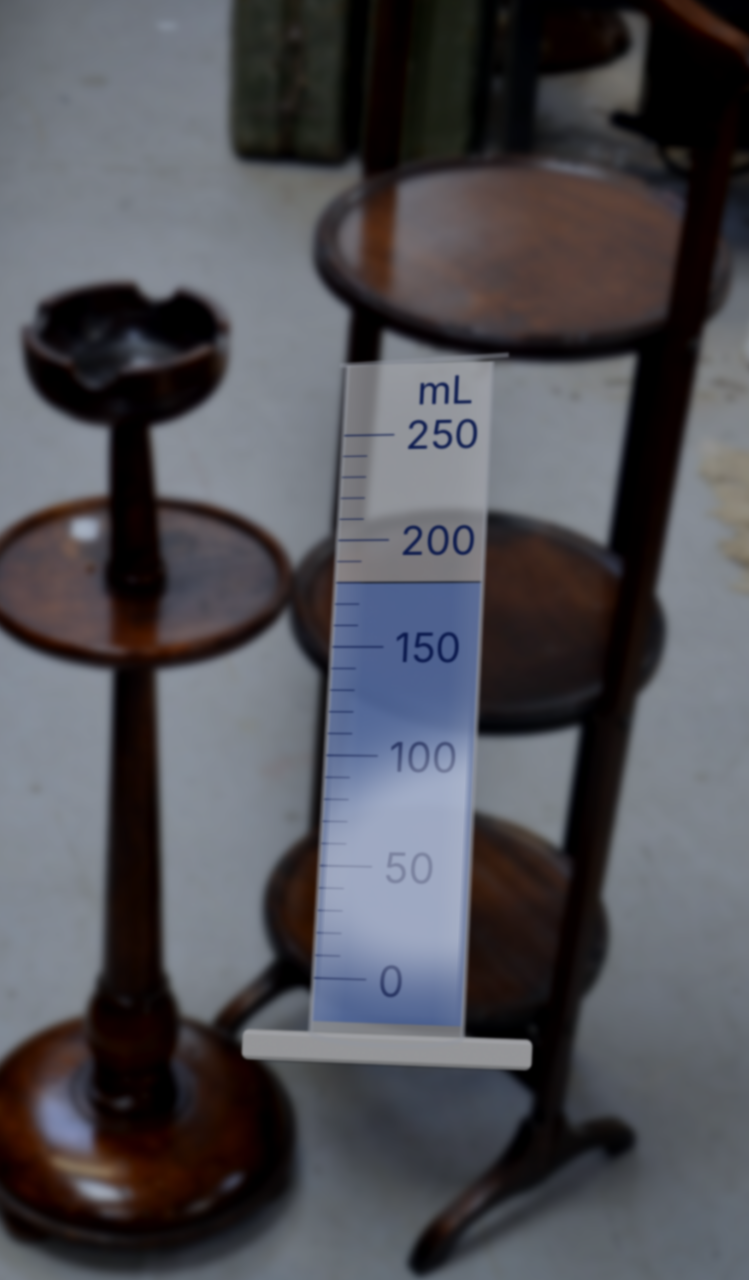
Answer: {"value": 180, "unit": "mL"}
